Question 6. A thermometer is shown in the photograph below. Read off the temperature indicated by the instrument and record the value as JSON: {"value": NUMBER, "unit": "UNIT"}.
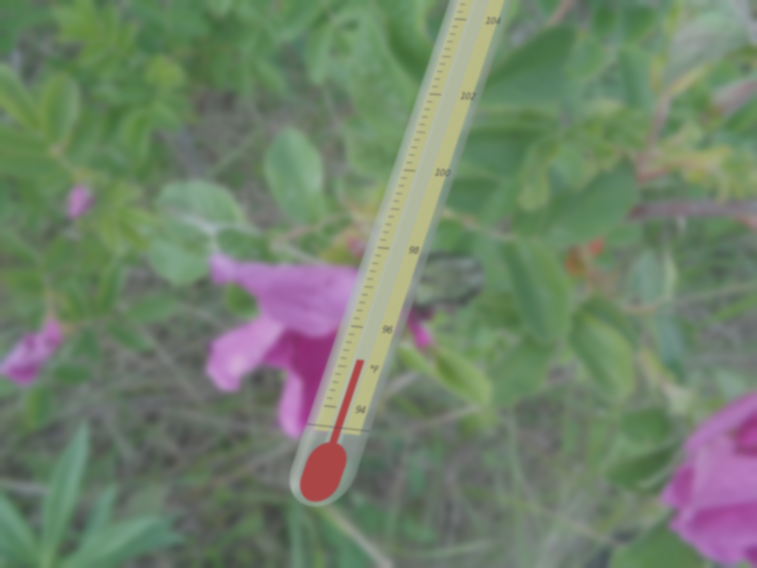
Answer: {"value": 95.2, "unit": "°F"}
